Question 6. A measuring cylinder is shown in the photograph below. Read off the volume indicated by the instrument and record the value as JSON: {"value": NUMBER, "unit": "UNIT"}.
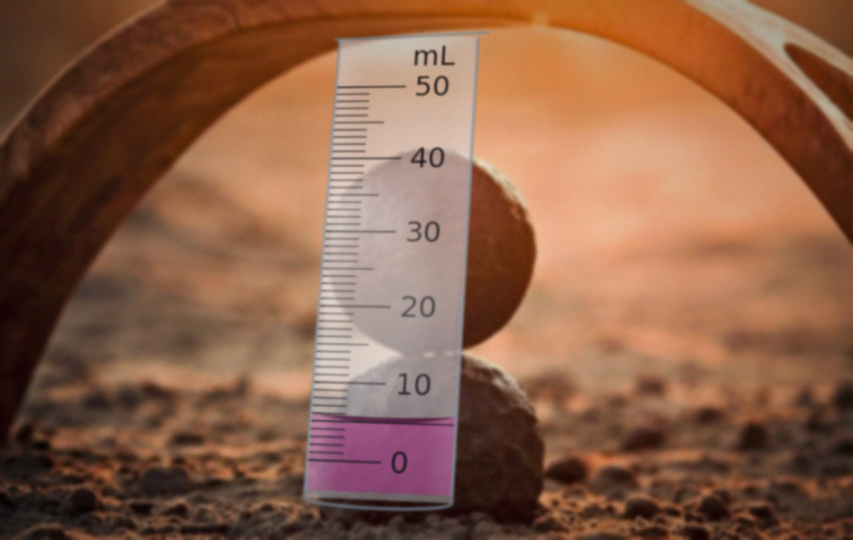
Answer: {"value": 5, "unit": "mL"}
